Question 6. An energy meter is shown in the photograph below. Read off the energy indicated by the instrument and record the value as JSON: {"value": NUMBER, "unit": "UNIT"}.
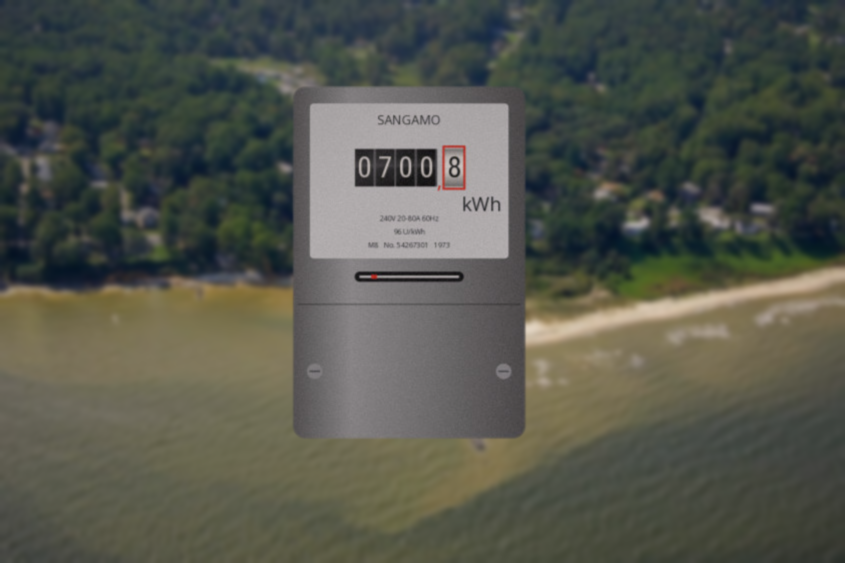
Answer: {"value": 700.8, "unit": "kWh"}
